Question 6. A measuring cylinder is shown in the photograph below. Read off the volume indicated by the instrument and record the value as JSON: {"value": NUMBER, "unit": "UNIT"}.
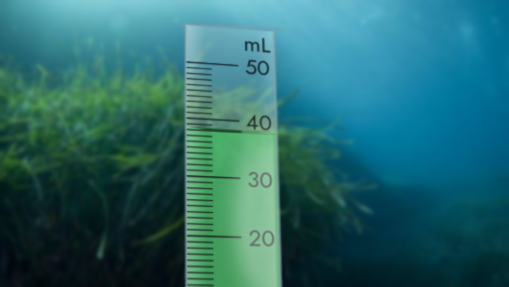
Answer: {"value": 38, "unit": "mL"}
